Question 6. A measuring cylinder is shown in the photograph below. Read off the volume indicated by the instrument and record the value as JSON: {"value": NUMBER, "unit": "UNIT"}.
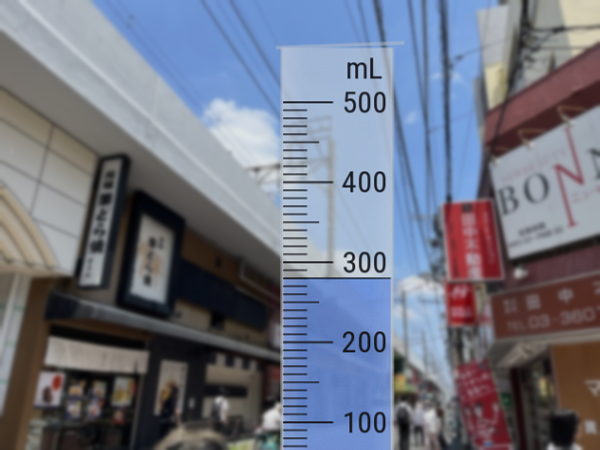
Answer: {"value": 280, "unit": "mL"}
